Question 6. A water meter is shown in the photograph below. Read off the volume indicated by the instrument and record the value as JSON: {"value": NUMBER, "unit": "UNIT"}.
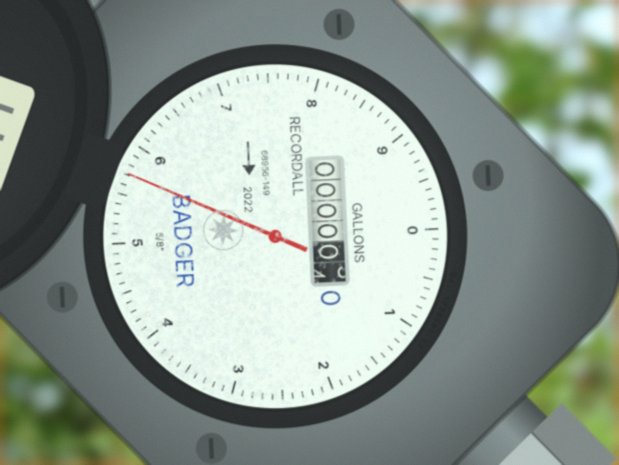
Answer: {"value": 35.7, "unit": "gal"}
